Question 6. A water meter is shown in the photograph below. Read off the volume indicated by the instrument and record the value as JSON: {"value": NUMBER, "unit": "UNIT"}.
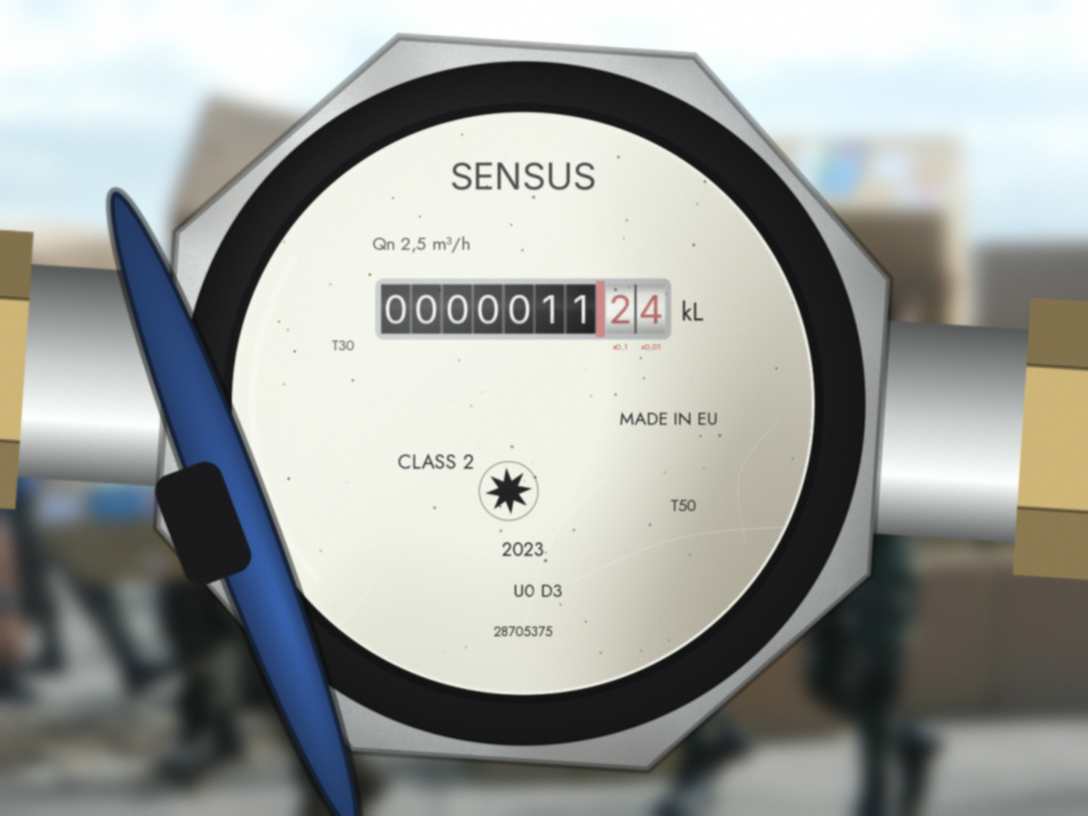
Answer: {"value": 11.24, "unit": "kL"}
